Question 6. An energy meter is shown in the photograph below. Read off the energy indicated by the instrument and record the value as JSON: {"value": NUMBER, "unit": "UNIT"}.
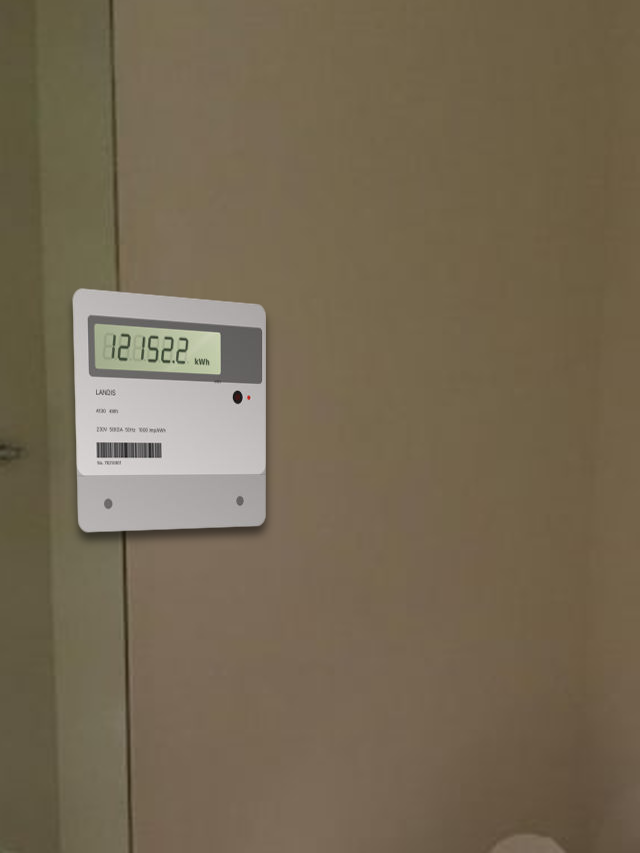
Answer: {"value": 12152.2, "unit": "kWh"}
